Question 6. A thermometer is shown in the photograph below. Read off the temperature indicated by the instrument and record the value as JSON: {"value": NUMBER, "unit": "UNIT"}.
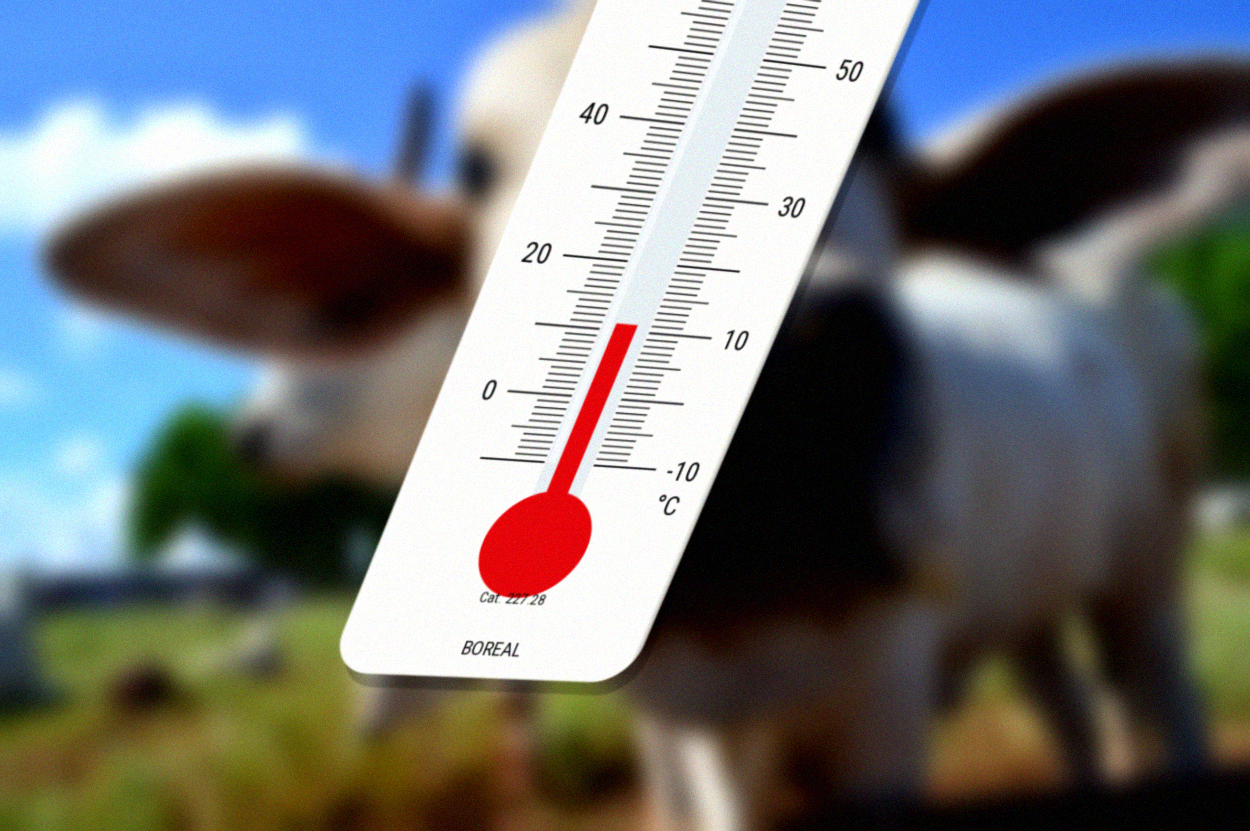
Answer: {"value": 11, "unit": "°C"}
